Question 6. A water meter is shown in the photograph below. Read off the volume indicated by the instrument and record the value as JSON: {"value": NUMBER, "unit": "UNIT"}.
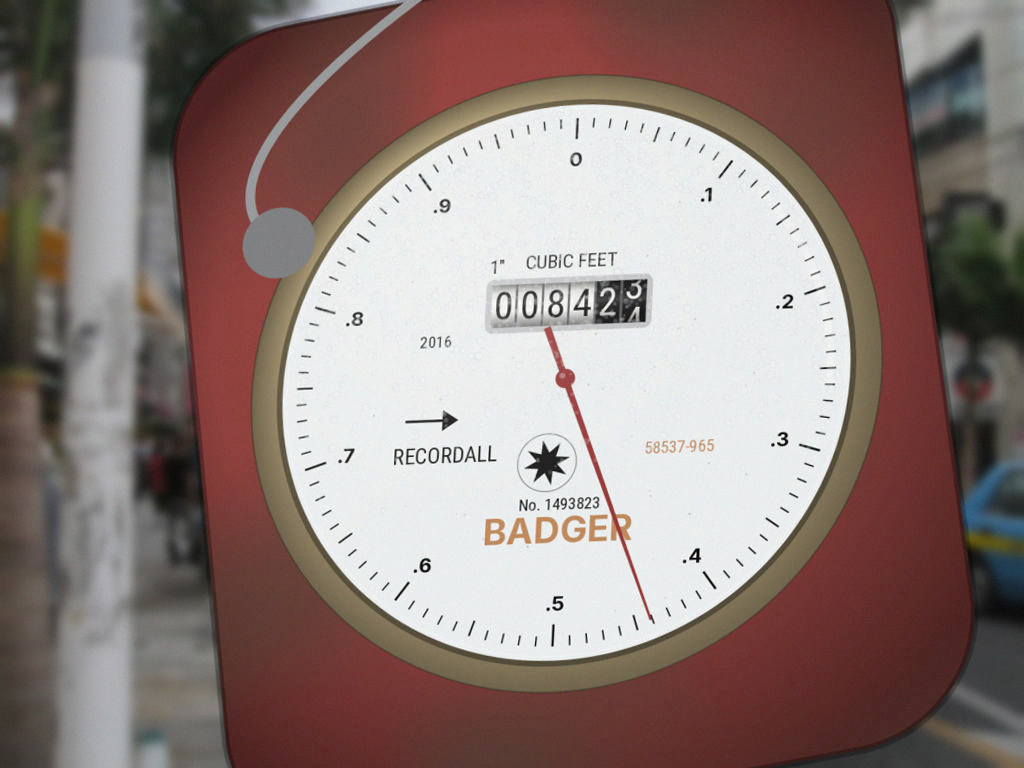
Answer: {"value": 8423.44, "unit": "ft³"}
